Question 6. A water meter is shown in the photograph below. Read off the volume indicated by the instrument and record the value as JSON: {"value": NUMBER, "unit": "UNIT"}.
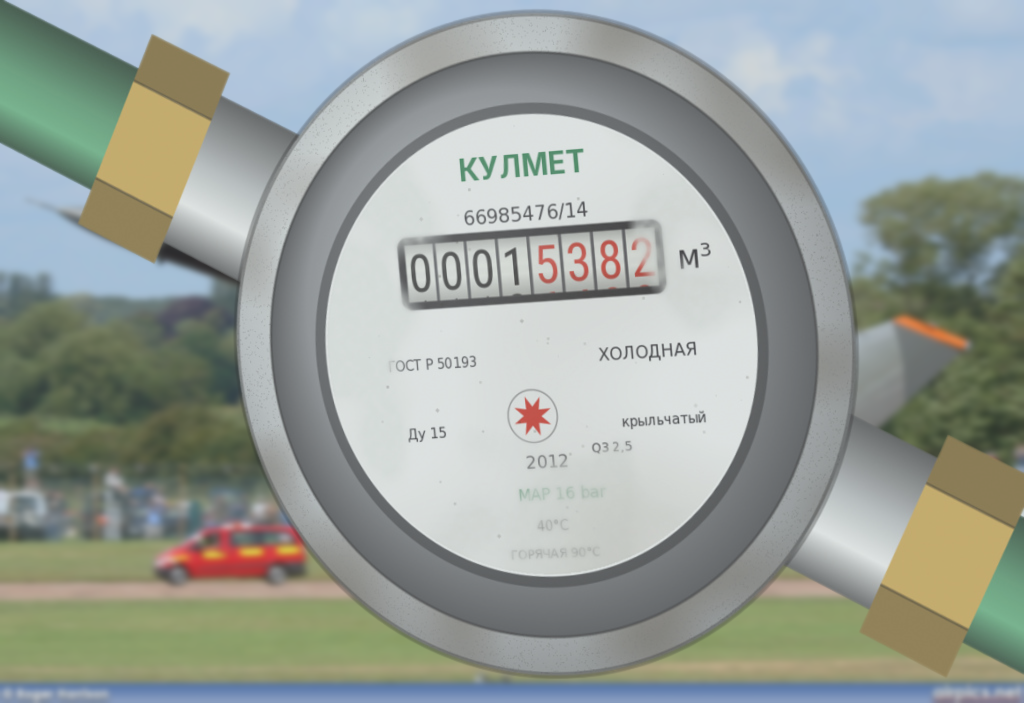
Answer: {"value": 1.5382, "unit": "m³"}
